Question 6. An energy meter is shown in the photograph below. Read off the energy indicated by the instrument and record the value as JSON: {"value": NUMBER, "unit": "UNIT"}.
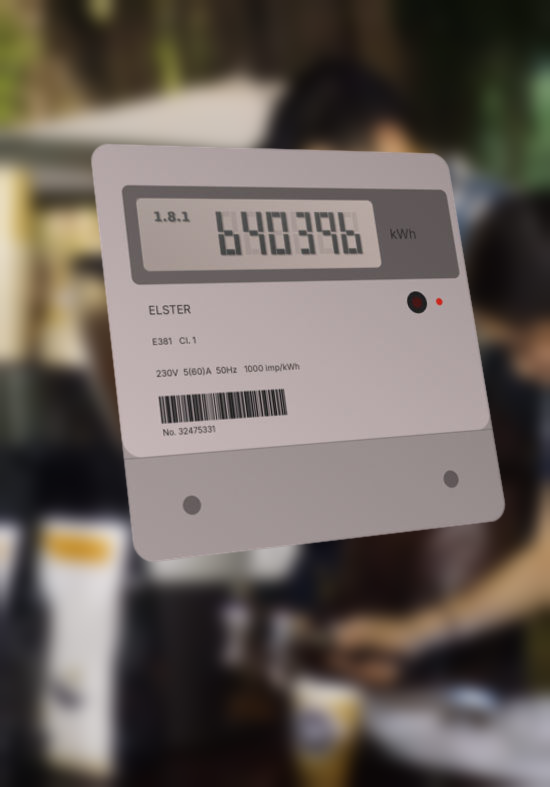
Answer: {"value": 640396, "unit": "kWh"}
